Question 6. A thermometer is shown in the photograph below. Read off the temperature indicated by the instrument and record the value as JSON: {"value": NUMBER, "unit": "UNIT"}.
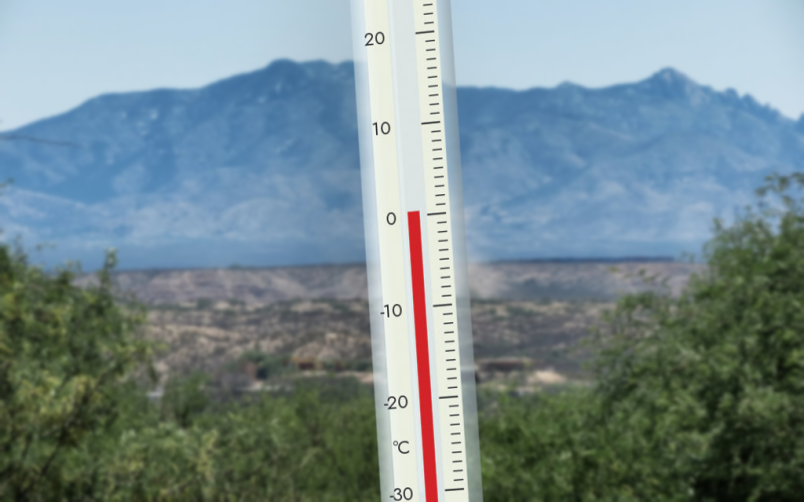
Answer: {"value": 0.5, "unit": "°C"}
